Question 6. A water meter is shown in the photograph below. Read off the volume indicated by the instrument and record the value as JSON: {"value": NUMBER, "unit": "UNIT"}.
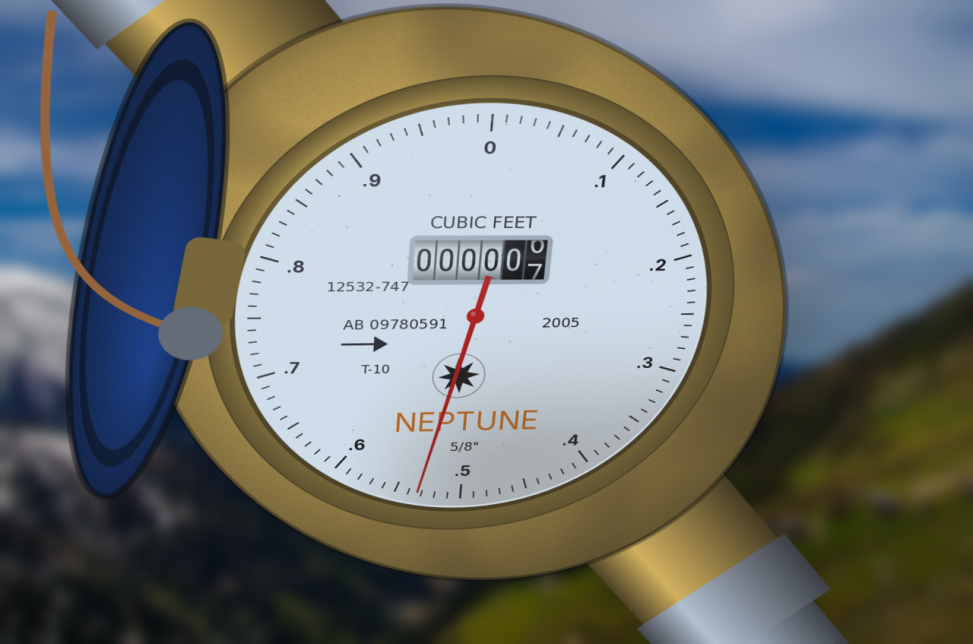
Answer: {"value": 6.53, "unit": "ft³"}
